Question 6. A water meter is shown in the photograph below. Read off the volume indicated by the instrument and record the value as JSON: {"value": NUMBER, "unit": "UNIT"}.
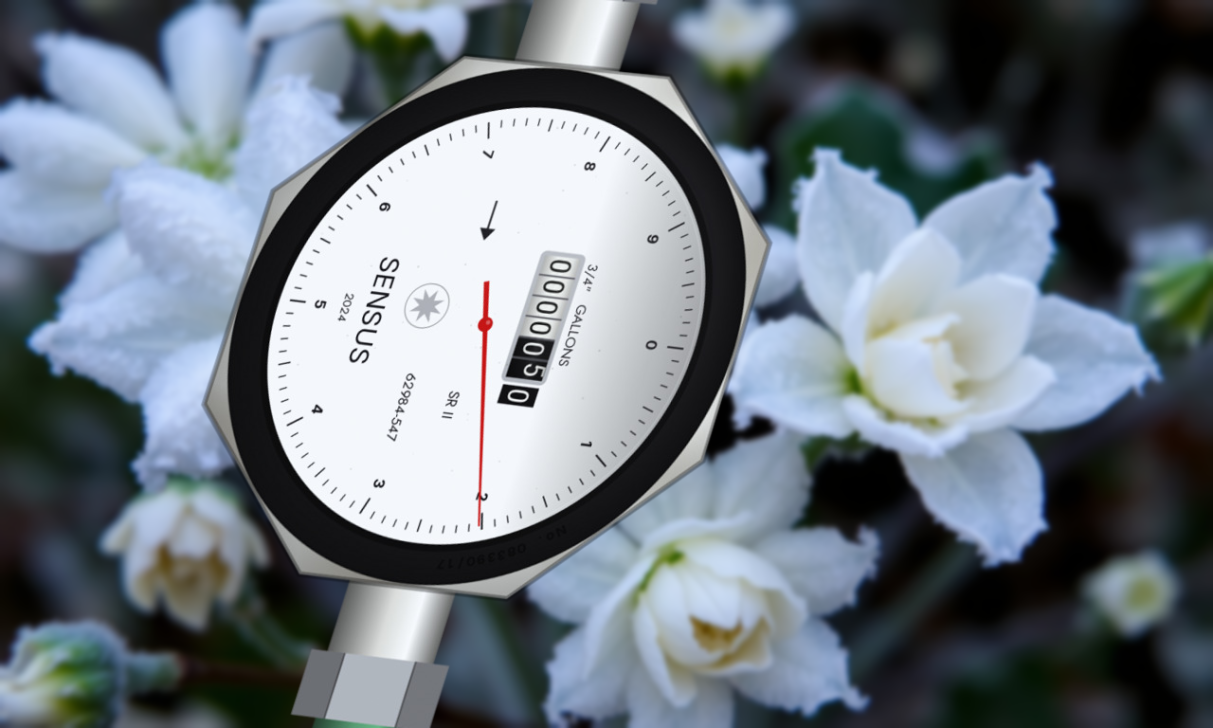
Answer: {"value": 52.0, "unit": "gal"}
